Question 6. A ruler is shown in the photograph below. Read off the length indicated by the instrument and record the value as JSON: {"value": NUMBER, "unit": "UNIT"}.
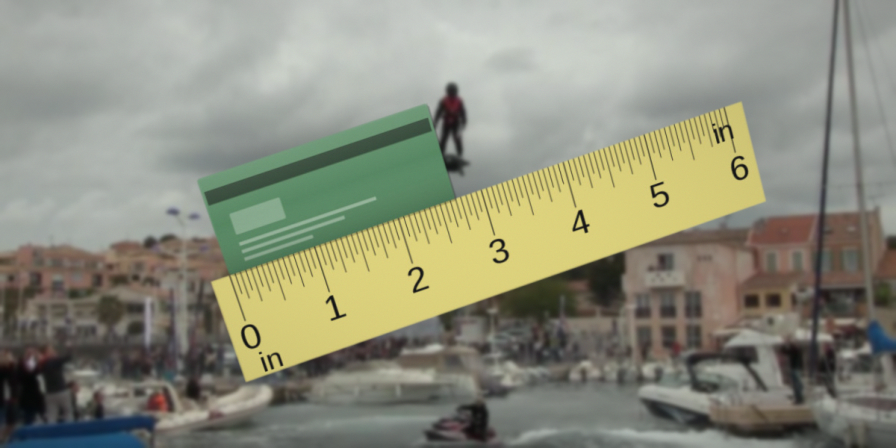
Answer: {"value": 2.6875, "unit": "in"}
